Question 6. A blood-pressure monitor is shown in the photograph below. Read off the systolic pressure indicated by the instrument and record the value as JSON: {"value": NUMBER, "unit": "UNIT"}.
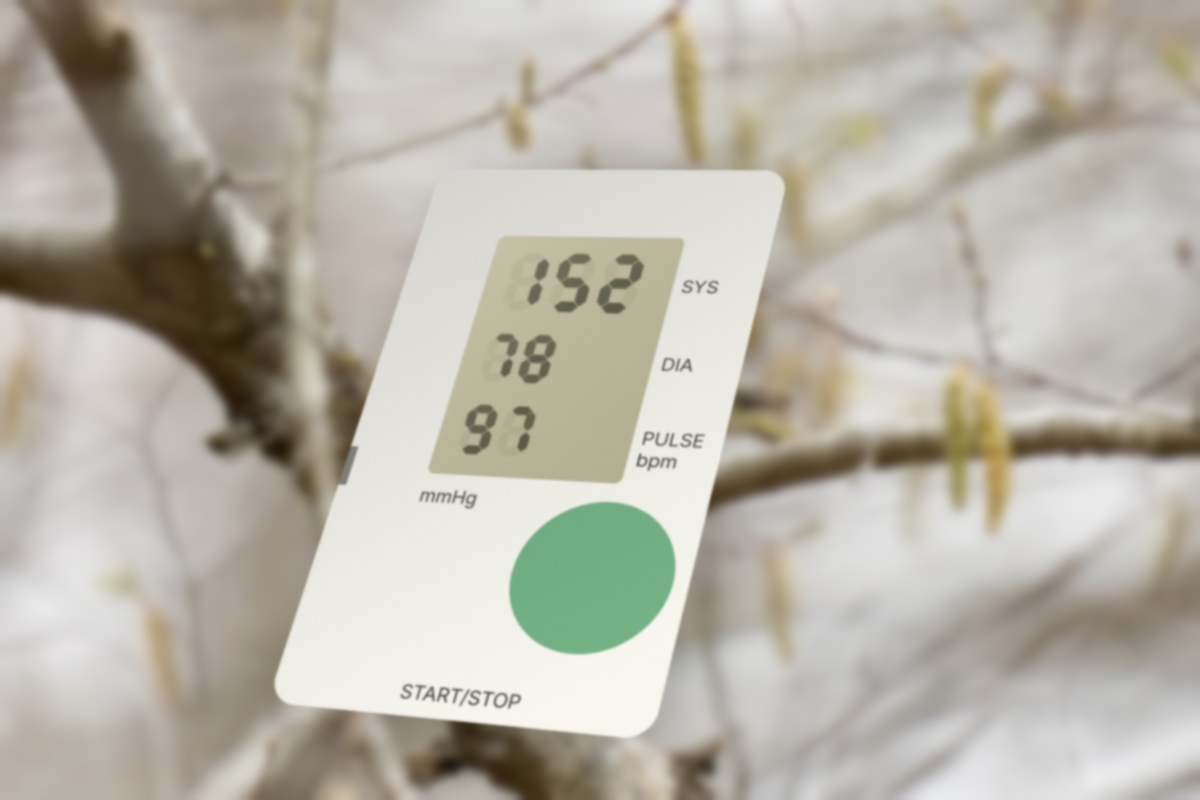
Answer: {"value": 152, "unit": "mmHg"}
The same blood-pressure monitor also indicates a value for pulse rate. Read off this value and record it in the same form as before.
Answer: {"value": 97, "unit": "bpm"}
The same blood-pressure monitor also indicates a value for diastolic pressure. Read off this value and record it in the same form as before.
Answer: {"value": 78, "unit": "mmHg"}
